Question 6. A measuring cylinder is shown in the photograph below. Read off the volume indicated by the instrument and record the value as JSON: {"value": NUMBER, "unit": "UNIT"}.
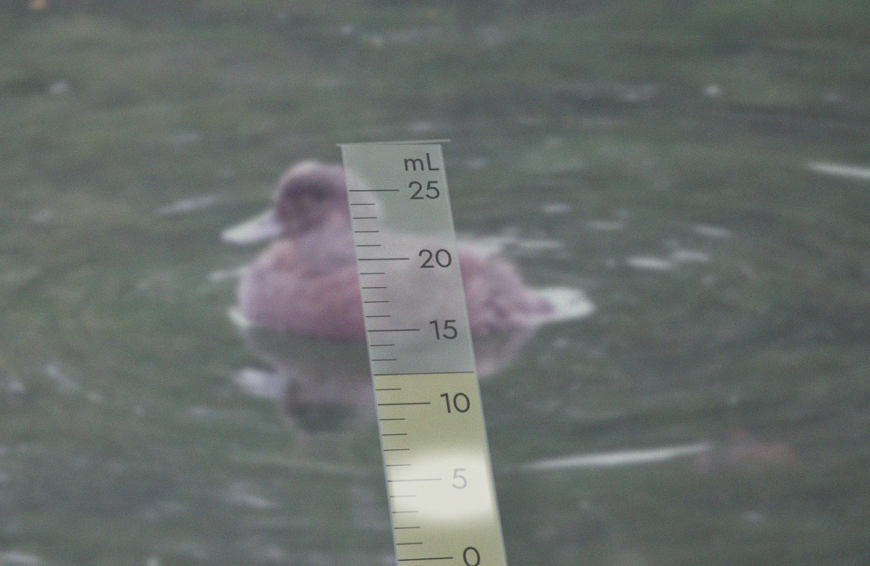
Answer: {"value": 12, "unit": "mL"}
